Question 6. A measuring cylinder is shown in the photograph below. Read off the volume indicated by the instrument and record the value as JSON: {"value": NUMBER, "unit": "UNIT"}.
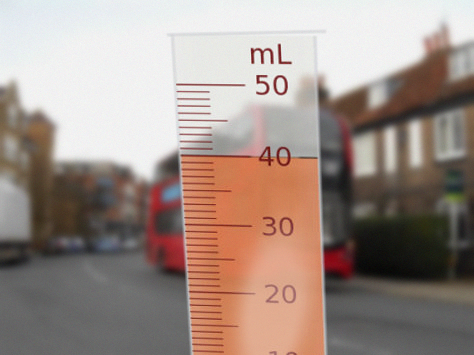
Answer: {"value": 40, "unit": "mL"}
